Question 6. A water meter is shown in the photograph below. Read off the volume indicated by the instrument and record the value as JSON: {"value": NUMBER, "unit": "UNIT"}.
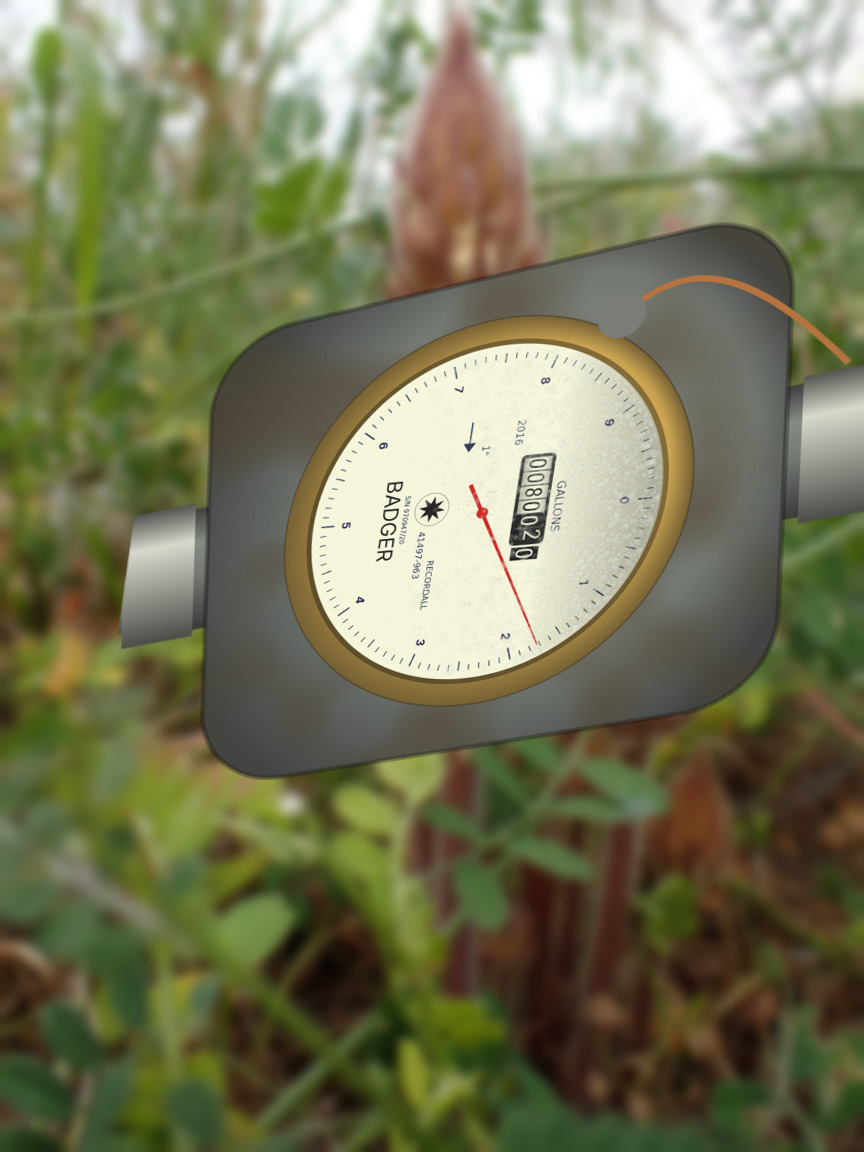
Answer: {"value": 80021.7, "unit": "gal"}
